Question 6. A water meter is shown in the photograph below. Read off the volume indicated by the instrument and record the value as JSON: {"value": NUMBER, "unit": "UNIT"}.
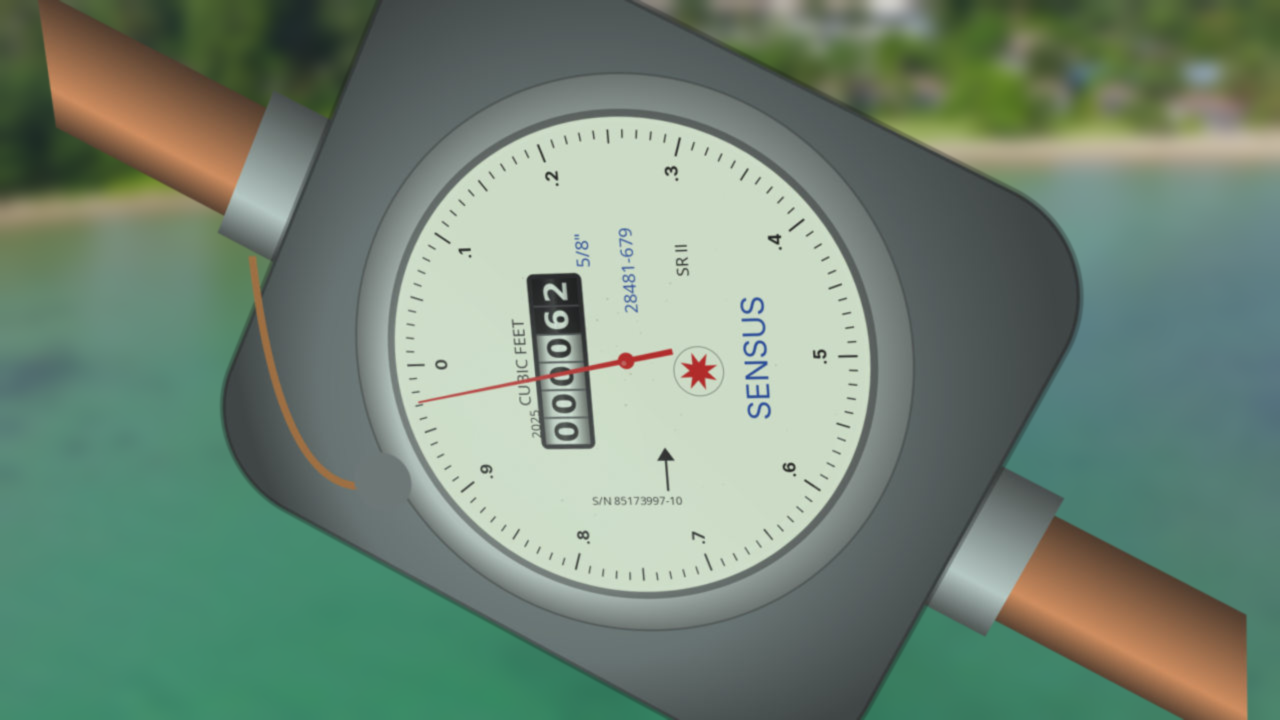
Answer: {"value": 61.97, "unit": "ft³"}
